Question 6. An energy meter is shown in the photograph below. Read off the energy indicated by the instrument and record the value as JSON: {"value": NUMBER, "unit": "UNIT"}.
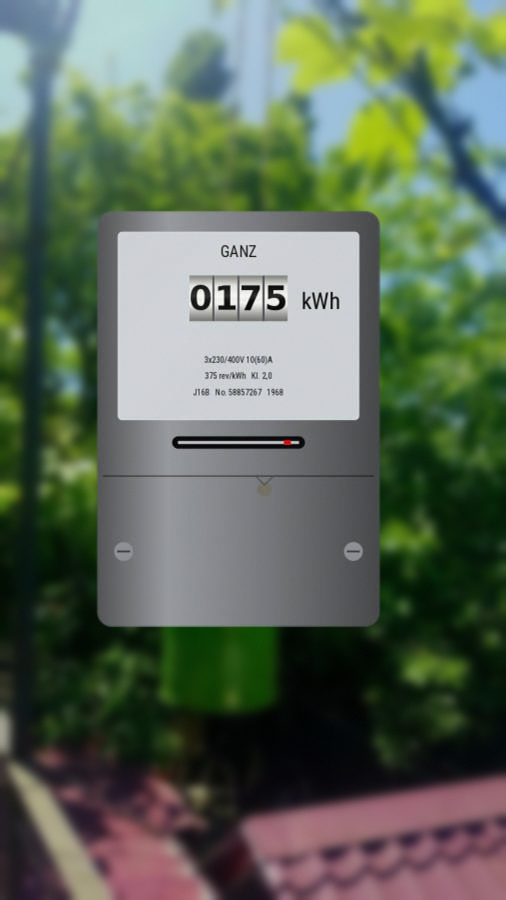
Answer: {"value": 175, "unit": "kWh"}
